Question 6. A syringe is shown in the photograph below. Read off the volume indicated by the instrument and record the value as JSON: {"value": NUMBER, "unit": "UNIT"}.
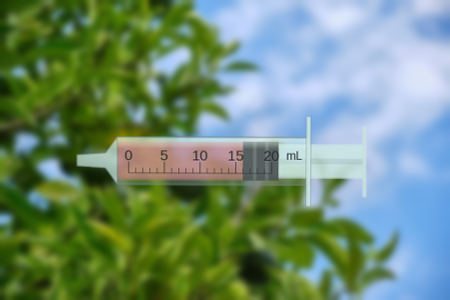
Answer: {"value": 16, "unit": "mL"}
